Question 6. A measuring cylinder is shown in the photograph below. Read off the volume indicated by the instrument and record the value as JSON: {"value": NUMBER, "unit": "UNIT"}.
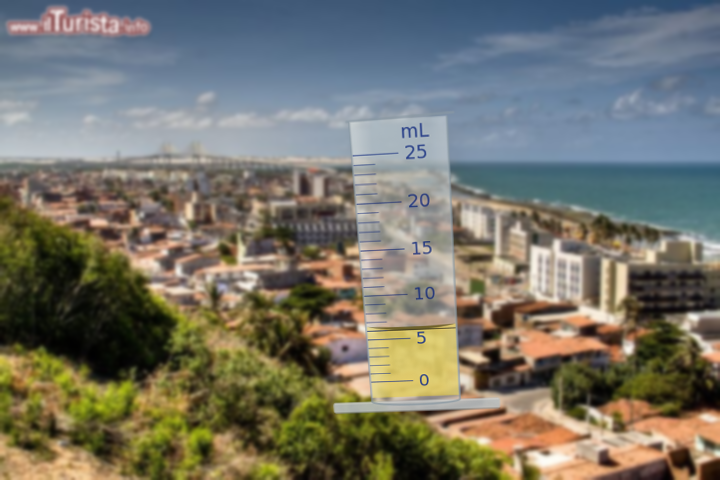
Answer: {"value": 6, "unit": "mL"}
